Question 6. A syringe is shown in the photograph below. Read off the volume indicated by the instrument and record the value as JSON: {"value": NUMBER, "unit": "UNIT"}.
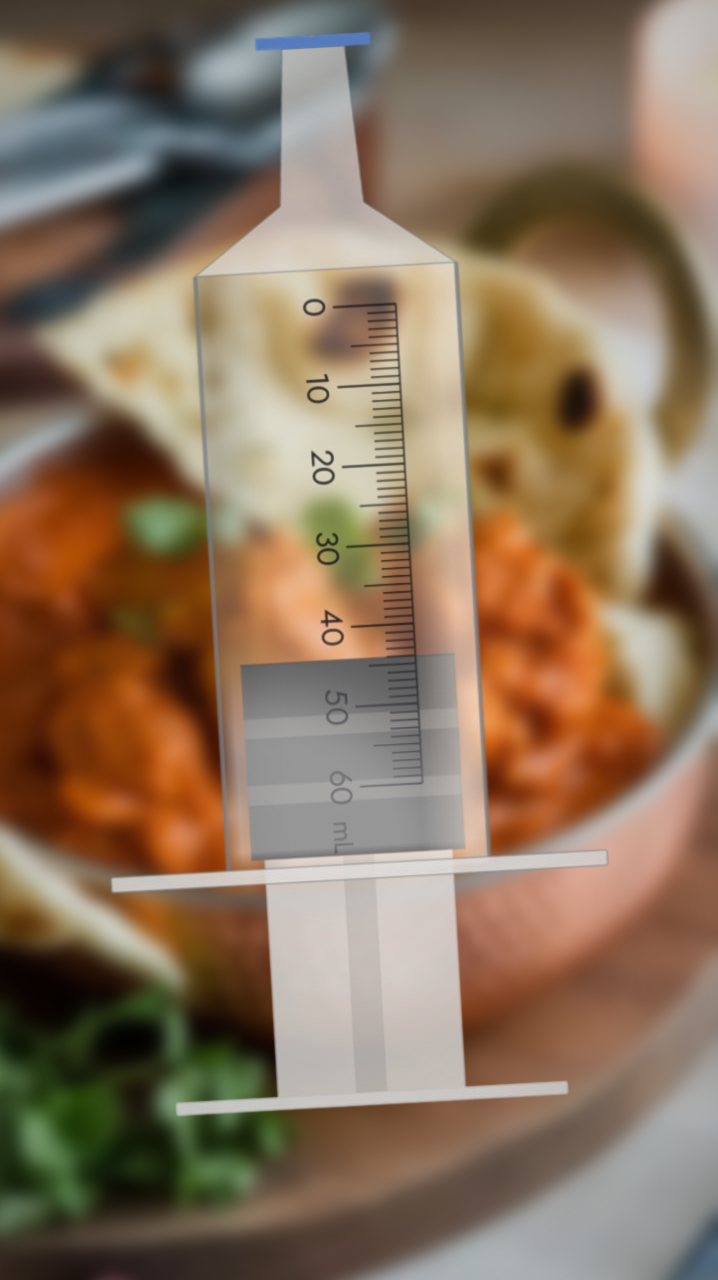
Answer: {"value": 44, "unit": "mL"}
